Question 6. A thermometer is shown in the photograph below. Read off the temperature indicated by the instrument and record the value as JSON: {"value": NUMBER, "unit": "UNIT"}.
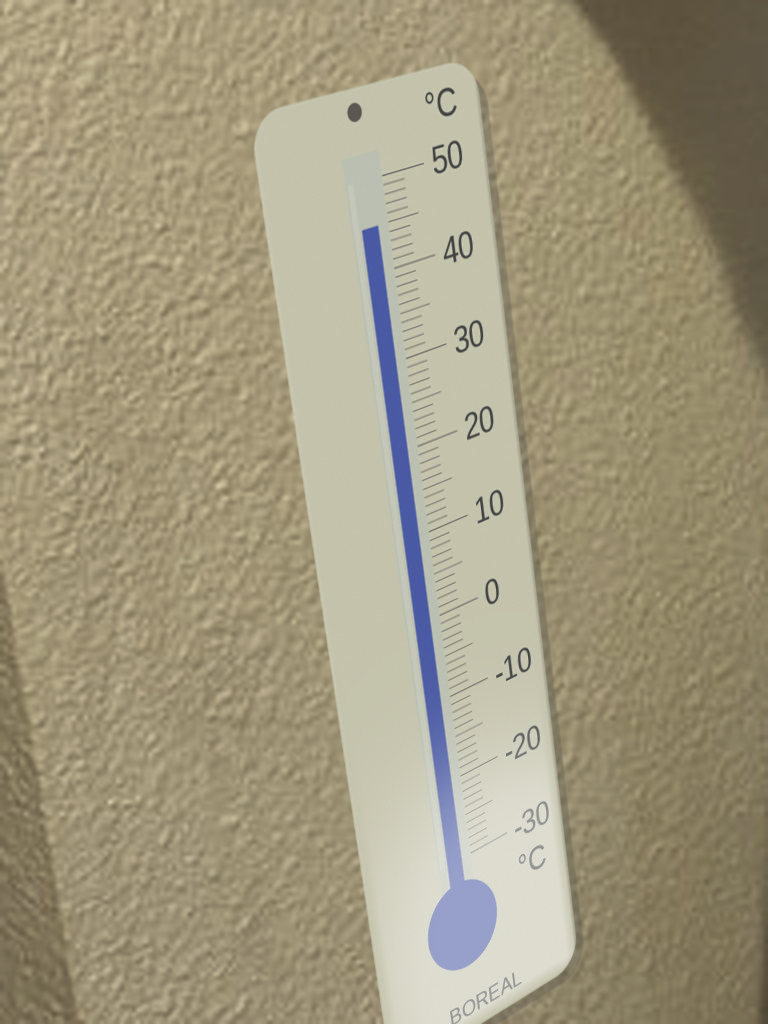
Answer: {"value": 45, "unit": "°C"}
